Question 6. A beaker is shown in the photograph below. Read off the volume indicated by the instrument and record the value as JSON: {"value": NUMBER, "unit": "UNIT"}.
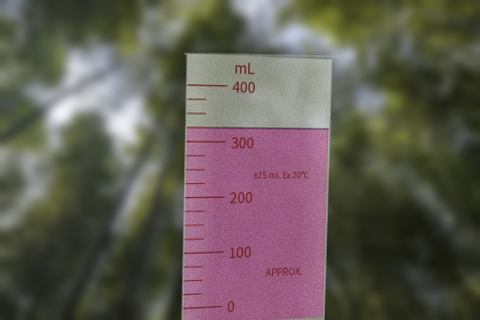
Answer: {"value": 325, "unit": "mL"}
